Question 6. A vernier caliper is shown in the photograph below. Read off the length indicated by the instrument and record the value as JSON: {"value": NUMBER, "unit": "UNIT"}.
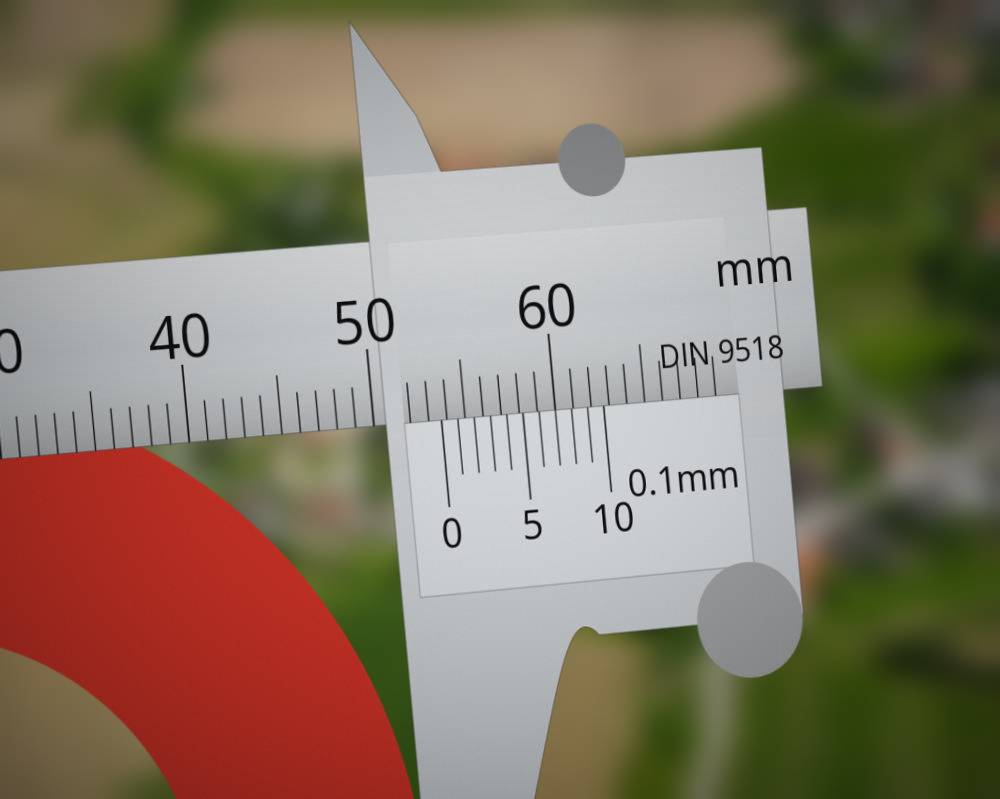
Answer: {"value": 53.7, "unit": "mm"}
